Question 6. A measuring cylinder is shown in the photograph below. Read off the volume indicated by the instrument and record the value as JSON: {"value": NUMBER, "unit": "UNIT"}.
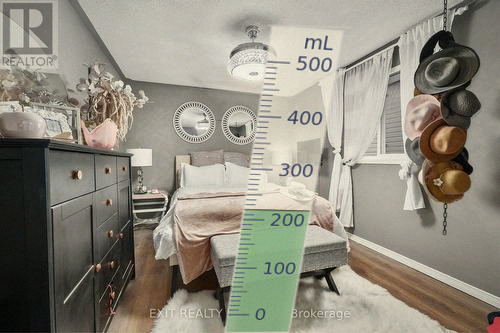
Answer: {"value": 220, "unit": "mL"}
